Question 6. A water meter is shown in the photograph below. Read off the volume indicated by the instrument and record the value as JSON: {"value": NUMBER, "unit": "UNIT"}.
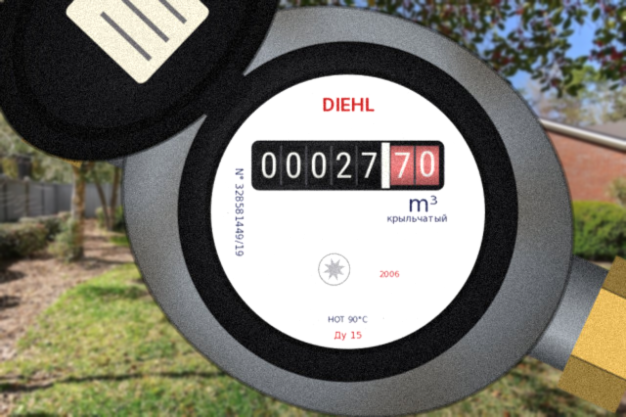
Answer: {"value": 27.70, "unit": "m³"}
